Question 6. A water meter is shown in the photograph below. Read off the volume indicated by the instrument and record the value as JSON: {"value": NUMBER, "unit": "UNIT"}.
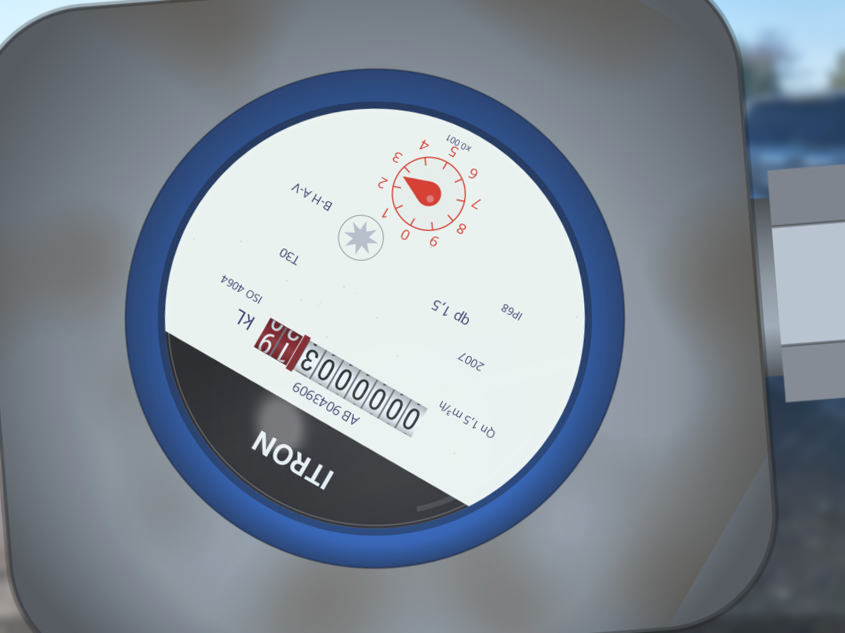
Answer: {"value": 3.192, "unit": "kL"}
